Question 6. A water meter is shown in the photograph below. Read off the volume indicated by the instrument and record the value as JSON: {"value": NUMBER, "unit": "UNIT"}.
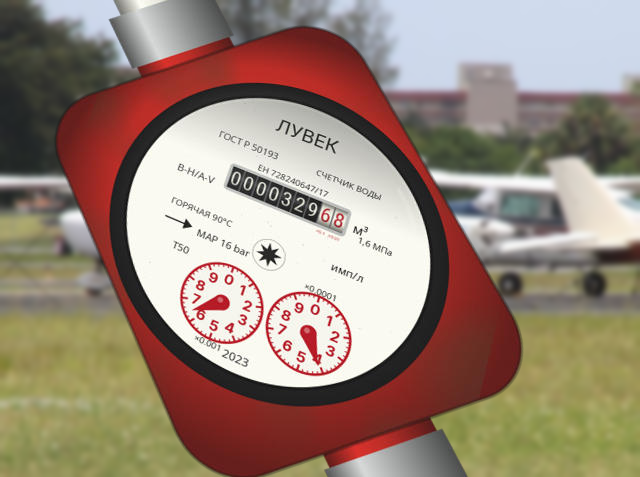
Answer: {"value": 329.6864, "unit": "m³"}
